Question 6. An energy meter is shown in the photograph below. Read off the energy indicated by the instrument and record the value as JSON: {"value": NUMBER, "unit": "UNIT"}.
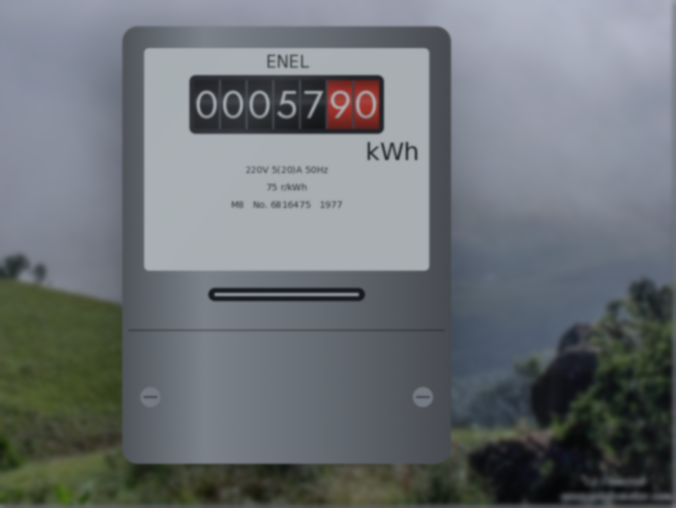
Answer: {"value": 57.90, "unit": "kWh"}
